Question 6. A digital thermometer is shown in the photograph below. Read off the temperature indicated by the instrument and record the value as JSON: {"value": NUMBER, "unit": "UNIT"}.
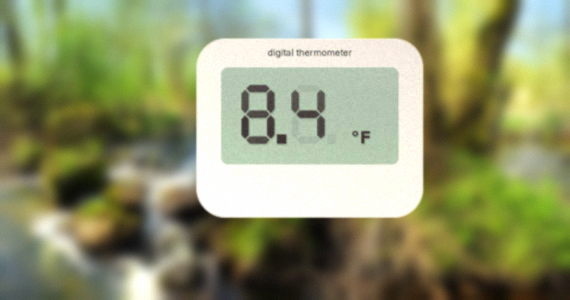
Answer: {"value": 8.4, "unit": "°F"}
